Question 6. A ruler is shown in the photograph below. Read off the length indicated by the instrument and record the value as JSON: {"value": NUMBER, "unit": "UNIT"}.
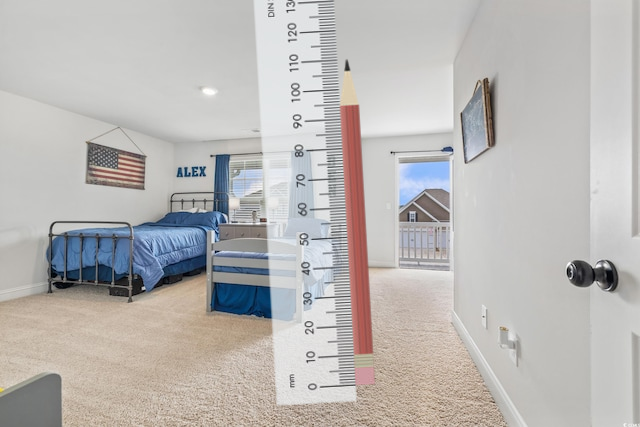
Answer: {"value": 110, "unit": "mm"}
